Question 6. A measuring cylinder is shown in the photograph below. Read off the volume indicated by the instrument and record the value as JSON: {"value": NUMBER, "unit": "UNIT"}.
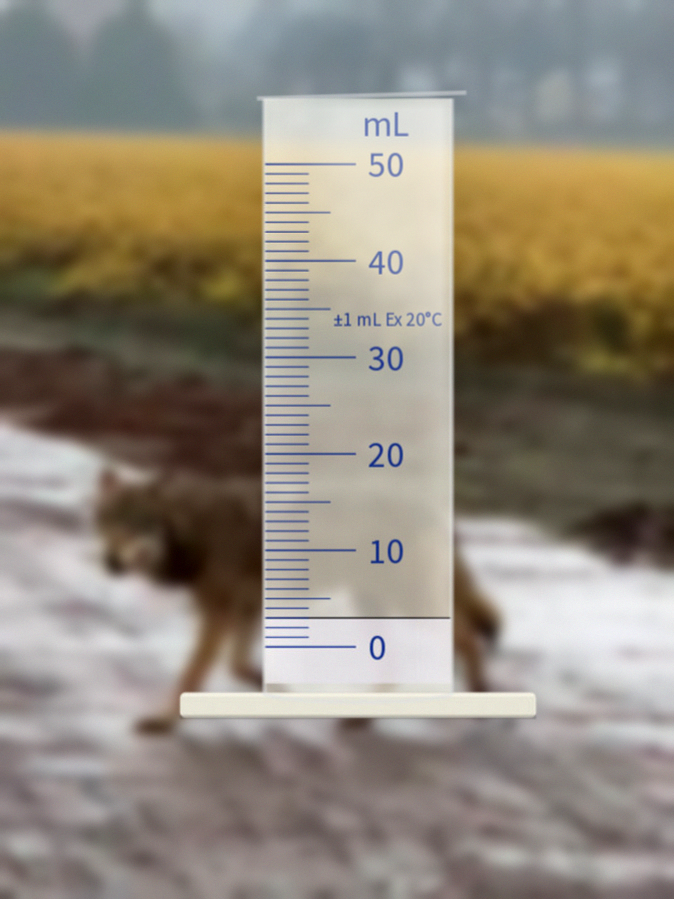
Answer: {"value": 3, "unit": "mL"}
